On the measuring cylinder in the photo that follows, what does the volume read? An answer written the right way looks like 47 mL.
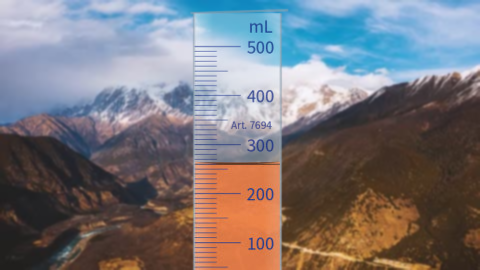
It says 260 mL
